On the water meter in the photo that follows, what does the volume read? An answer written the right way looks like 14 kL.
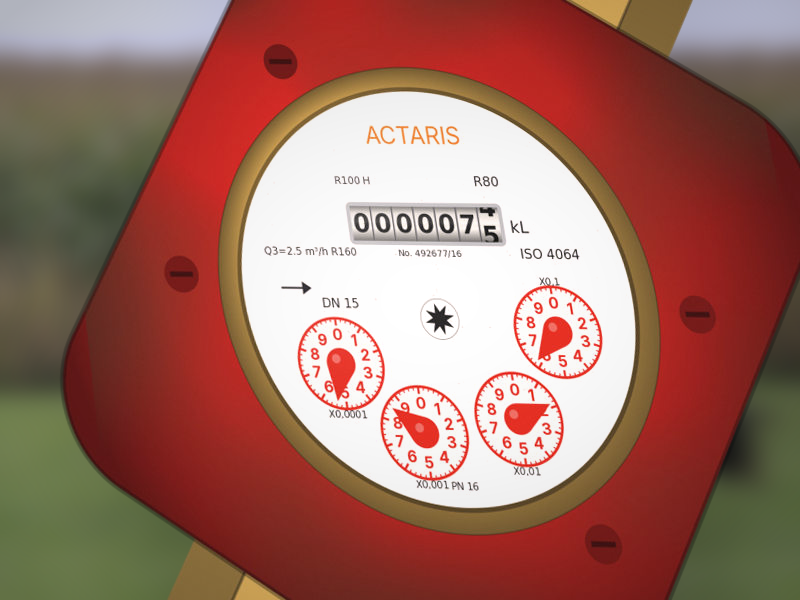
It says 74.6185 kL
